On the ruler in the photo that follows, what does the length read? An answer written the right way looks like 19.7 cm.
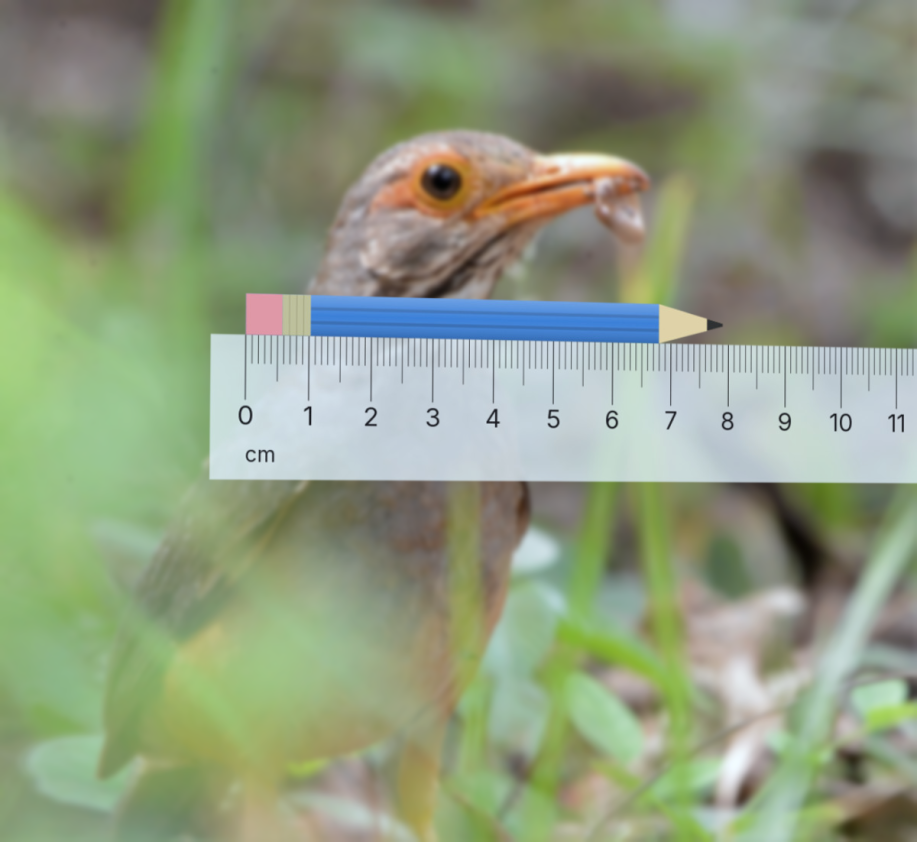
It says 7.9 cm
